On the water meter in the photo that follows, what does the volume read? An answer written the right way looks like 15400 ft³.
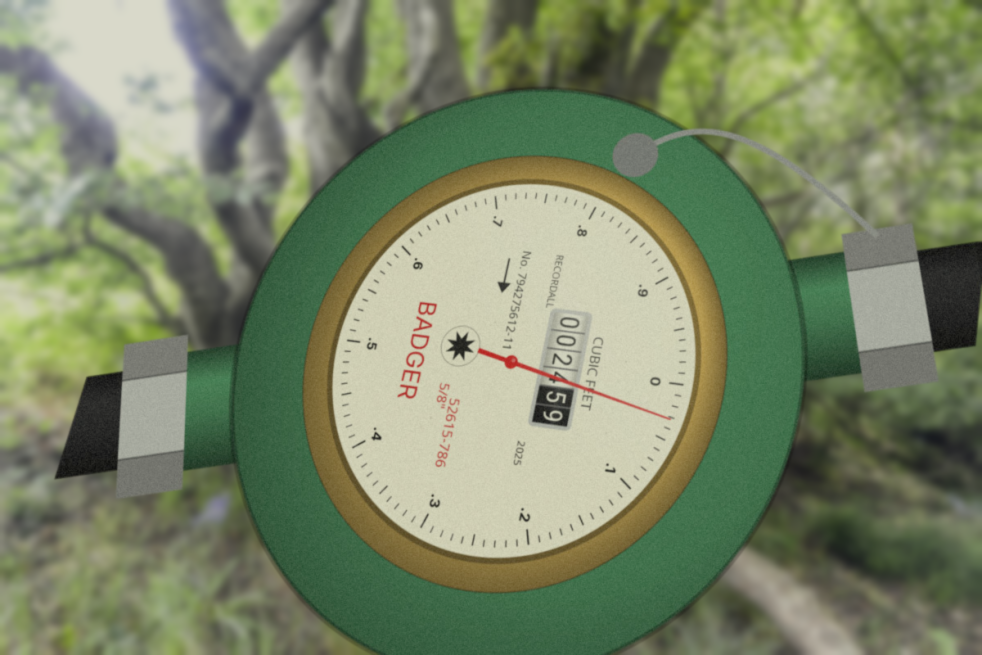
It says 2459.03 ft³
